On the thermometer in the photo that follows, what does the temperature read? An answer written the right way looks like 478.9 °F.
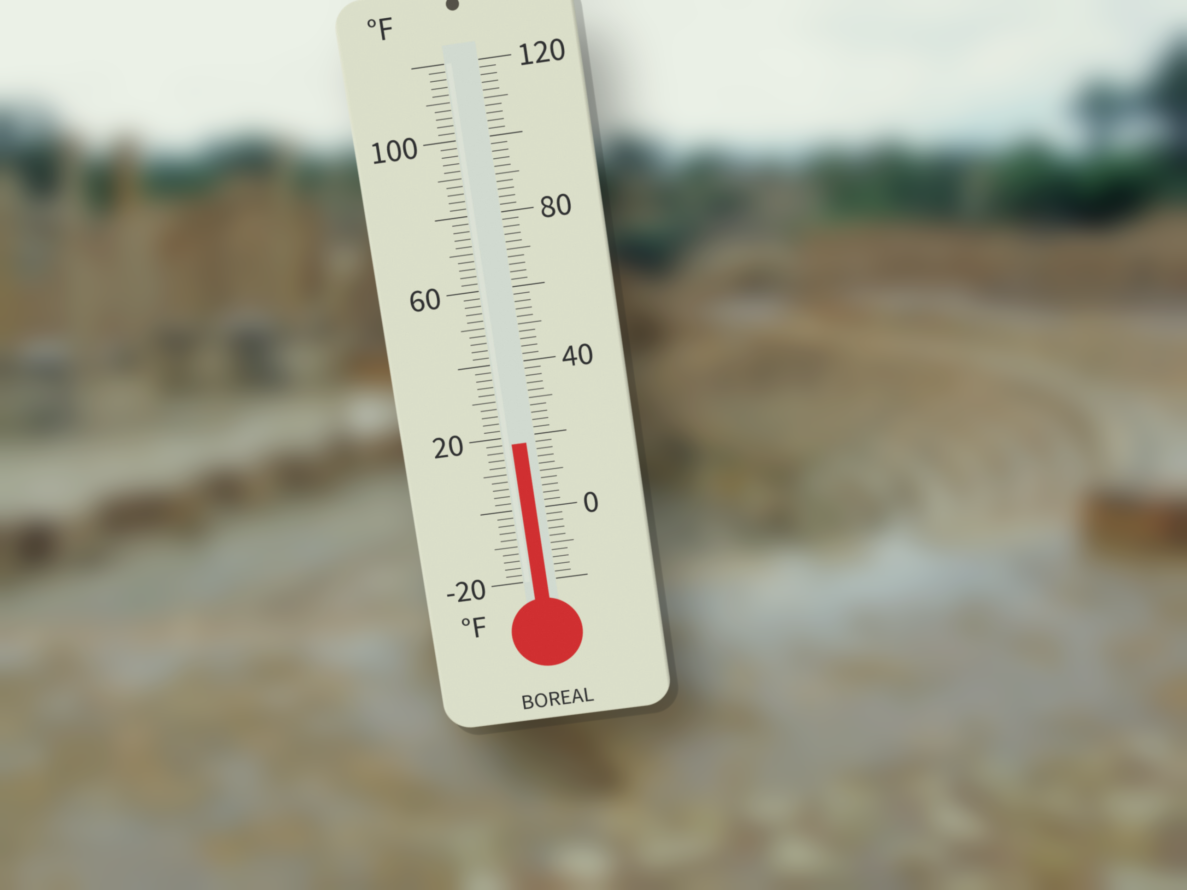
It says 18 °F
